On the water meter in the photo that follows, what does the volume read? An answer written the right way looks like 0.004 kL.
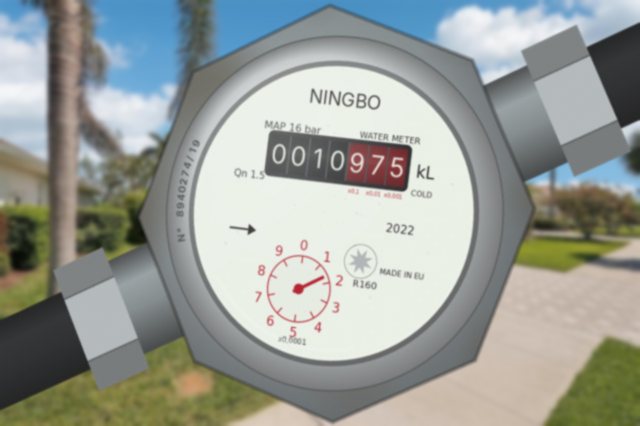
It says 10.9751 kL
